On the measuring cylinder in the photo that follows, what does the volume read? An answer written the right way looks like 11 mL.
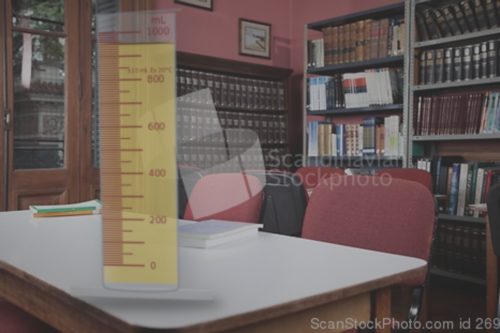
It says 950 mL
